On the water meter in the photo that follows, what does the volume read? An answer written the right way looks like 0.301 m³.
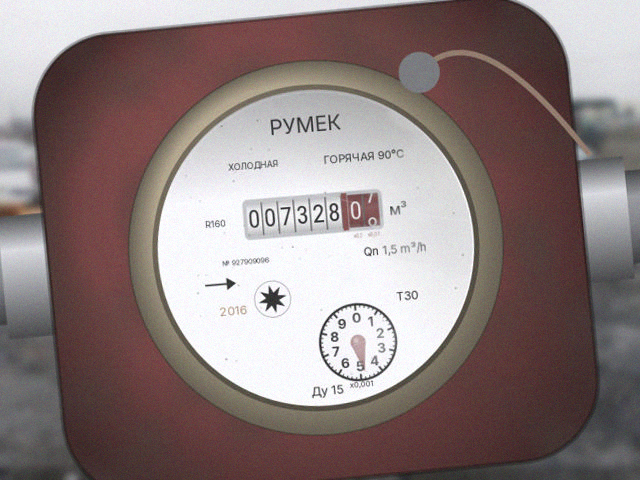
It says 7328.074 m³
